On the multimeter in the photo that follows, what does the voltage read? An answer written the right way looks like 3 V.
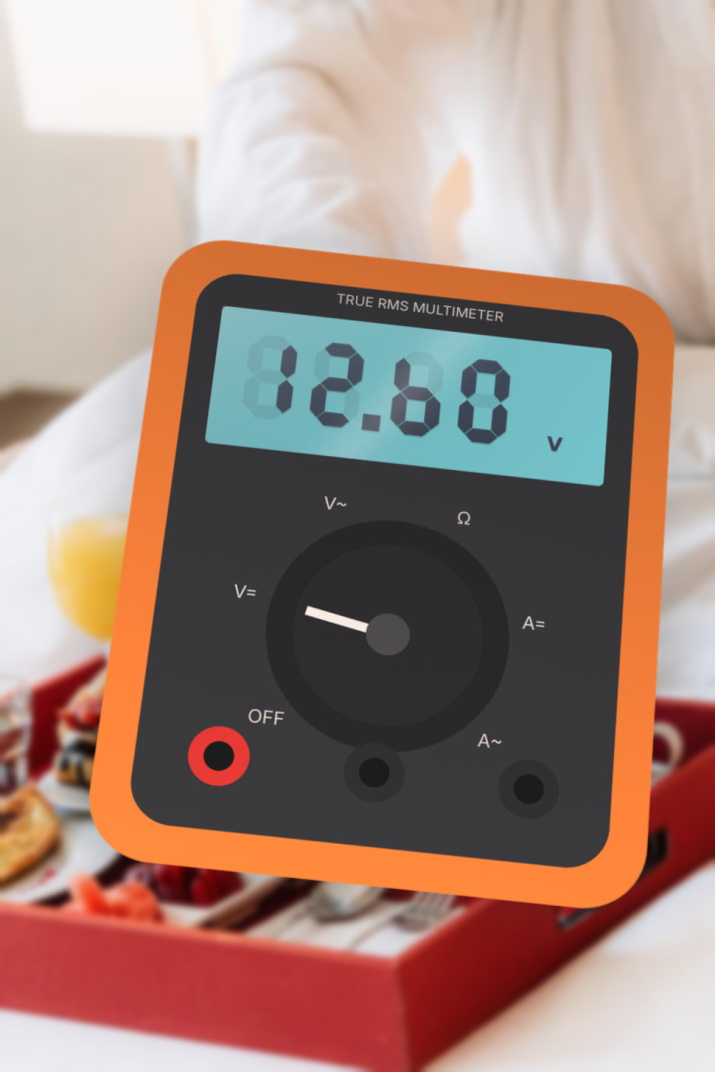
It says 12.60 V
